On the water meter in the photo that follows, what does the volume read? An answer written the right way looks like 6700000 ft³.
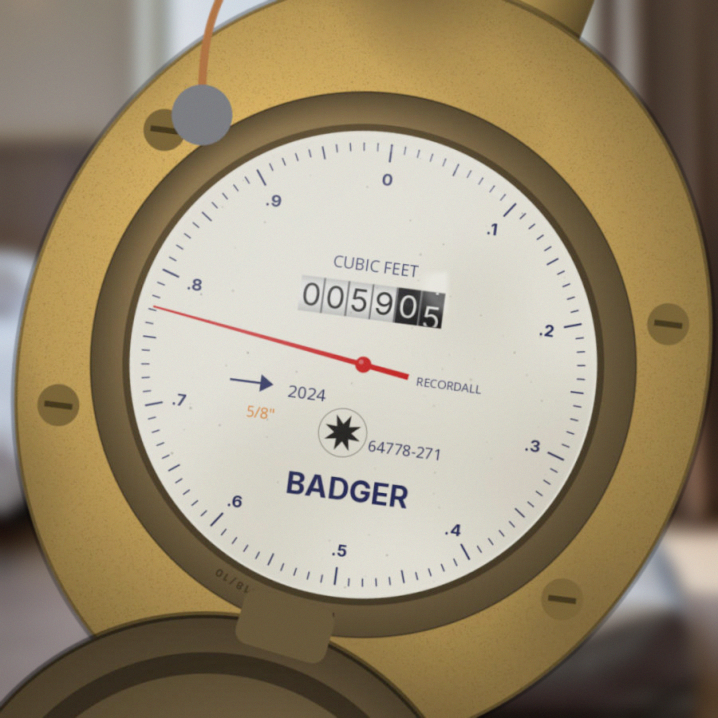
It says 5904.77 ft³
